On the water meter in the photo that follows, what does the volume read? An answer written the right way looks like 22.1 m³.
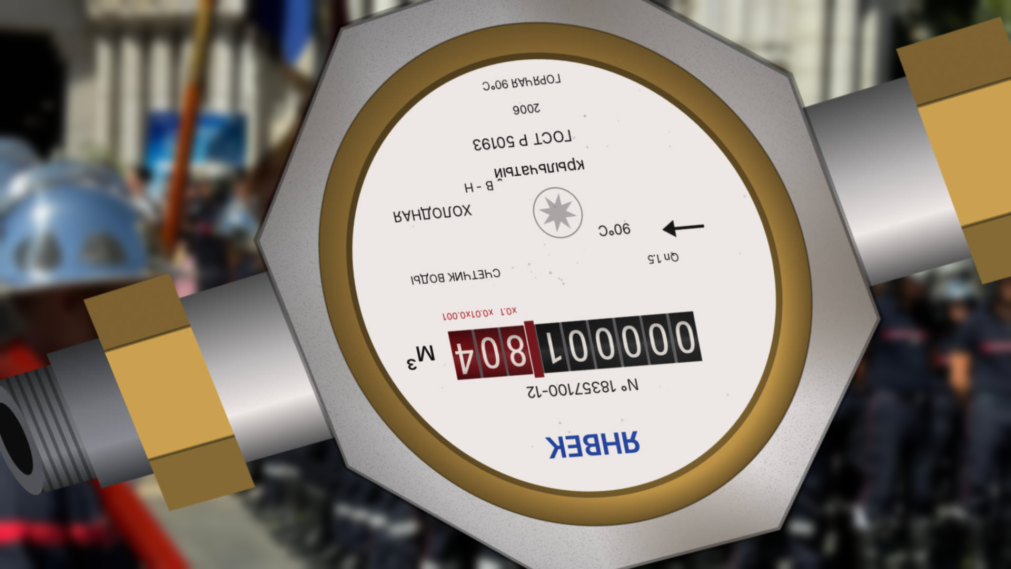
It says 1.804 m³
